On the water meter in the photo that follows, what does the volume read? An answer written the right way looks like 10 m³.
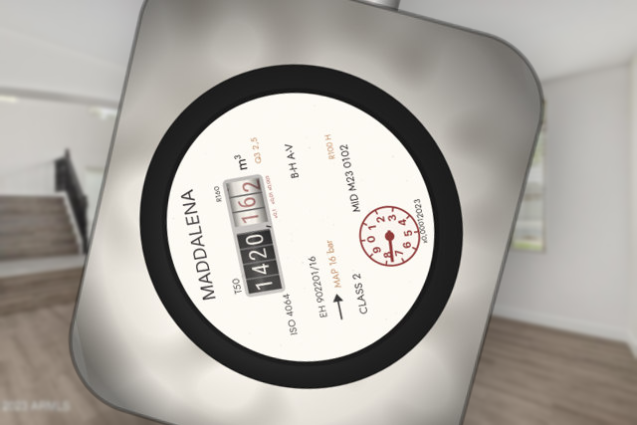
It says 1420.1617 m³
